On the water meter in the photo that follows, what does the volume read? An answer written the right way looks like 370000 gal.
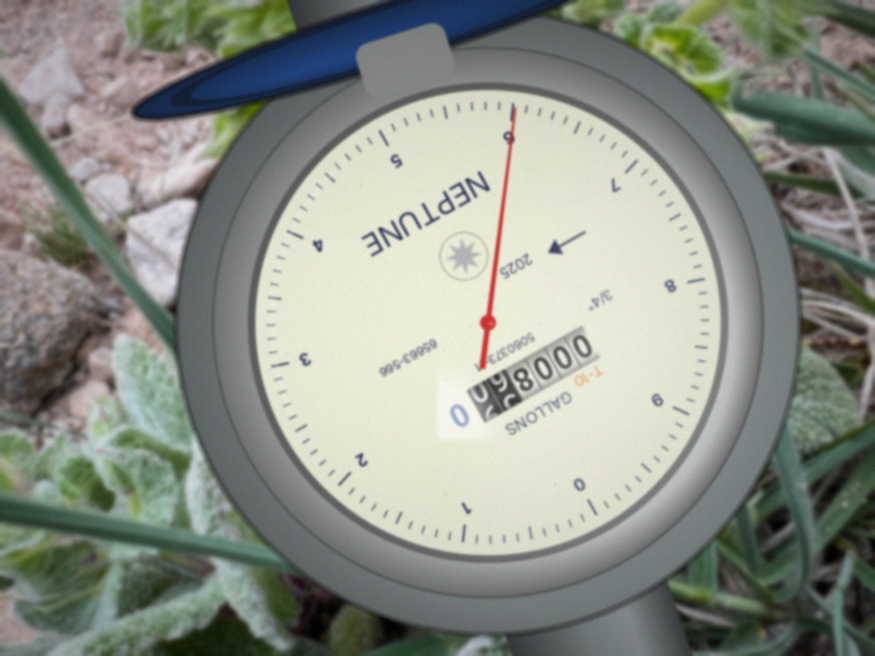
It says 8596.0 gal
